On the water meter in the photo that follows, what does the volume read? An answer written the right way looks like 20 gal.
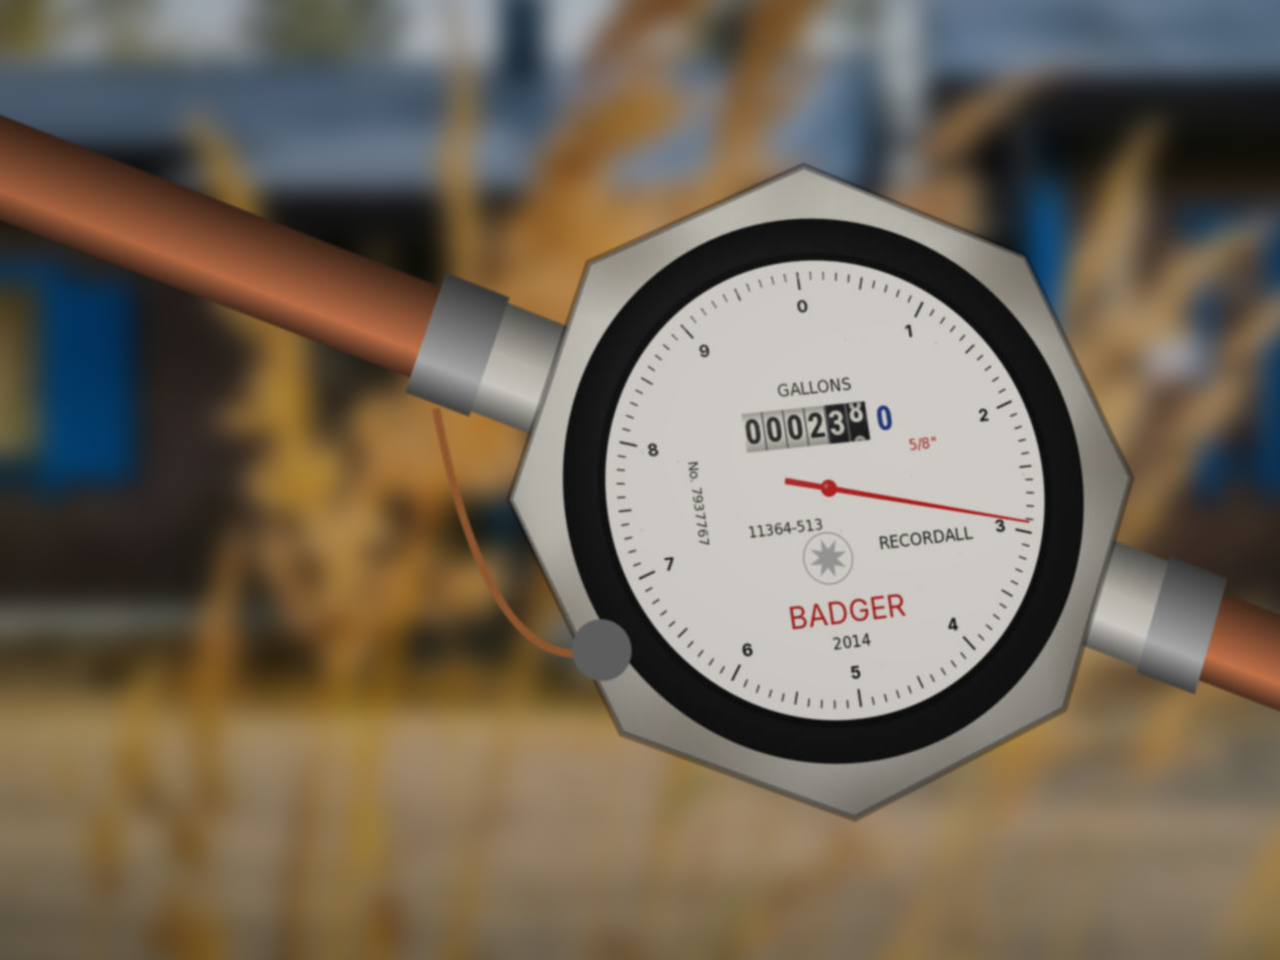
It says 2382.9 gal
